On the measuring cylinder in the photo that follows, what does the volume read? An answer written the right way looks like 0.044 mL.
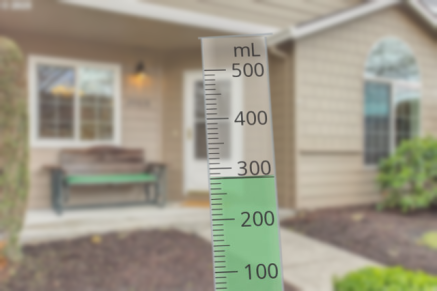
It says 280 mL
